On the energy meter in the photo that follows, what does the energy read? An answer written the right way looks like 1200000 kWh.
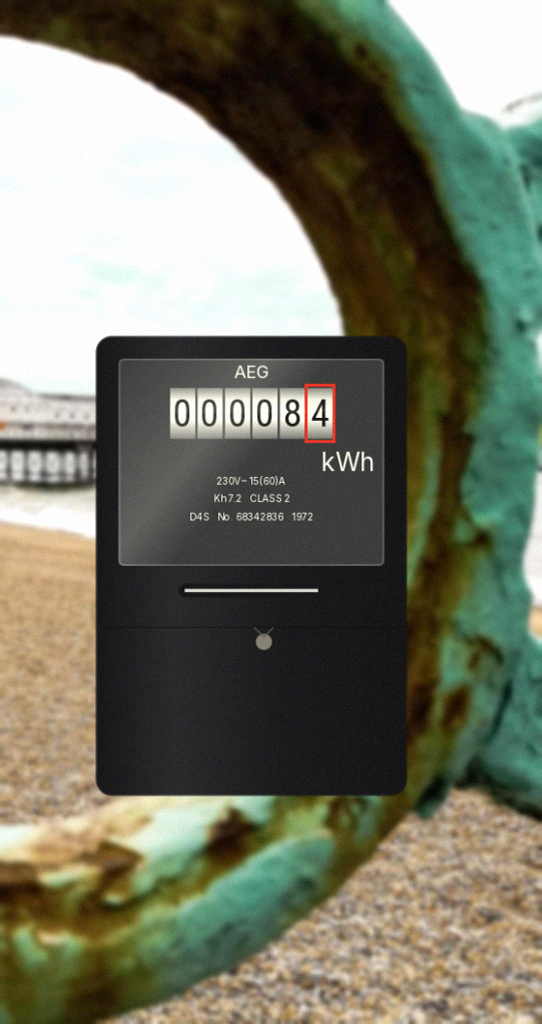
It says 8.4 kWh
